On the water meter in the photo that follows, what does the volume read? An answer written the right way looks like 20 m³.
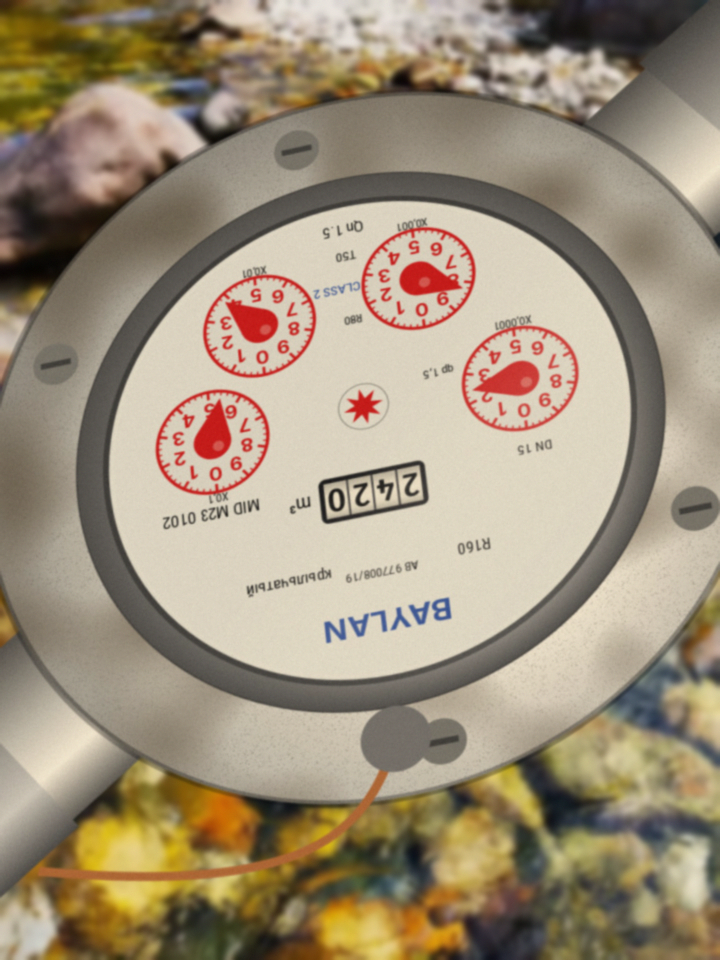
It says 2420.5382 m³
